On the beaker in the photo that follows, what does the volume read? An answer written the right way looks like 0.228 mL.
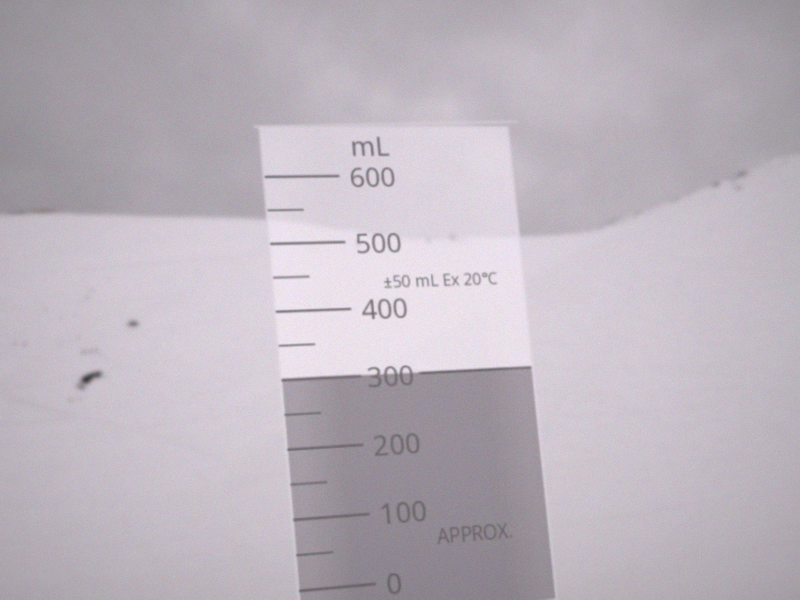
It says 300 mL
